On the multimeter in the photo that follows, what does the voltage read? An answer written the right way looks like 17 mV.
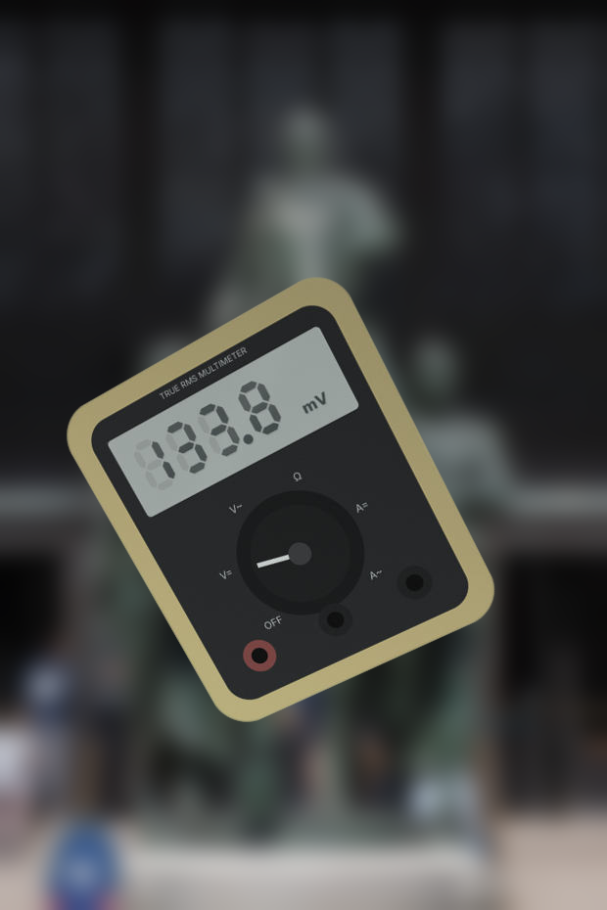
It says 133.8 mV
